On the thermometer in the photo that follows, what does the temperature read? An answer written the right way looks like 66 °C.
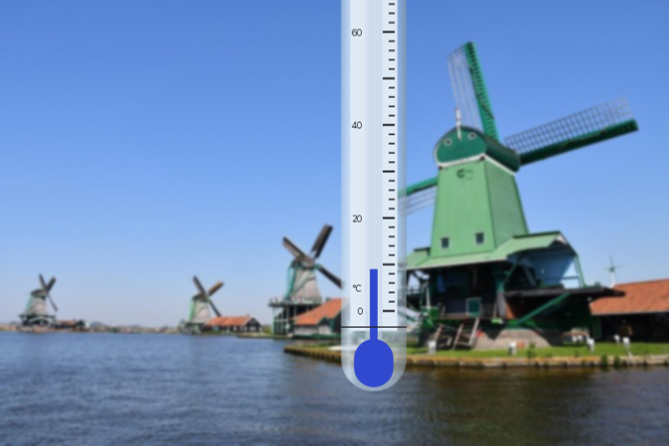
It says 9 °C
